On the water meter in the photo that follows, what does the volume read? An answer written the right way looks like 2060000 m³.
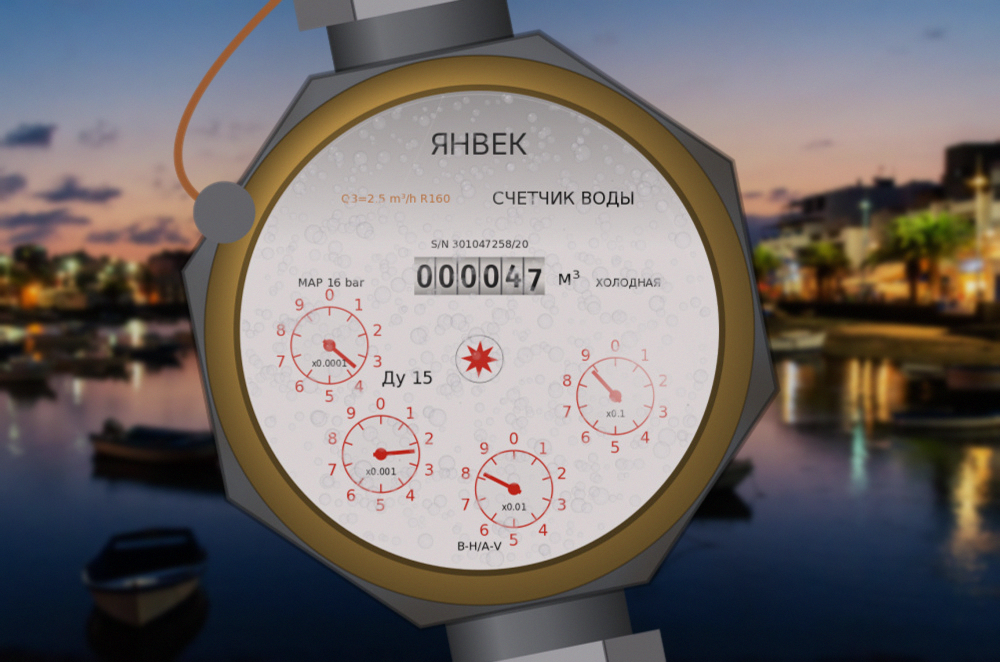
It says 46.8823 m³
